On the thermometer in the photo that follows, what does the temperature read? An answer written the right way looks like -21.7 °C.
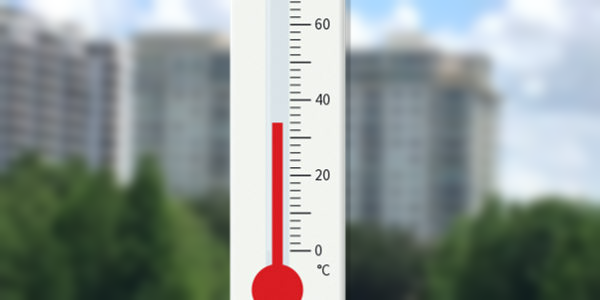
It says 34 °C
